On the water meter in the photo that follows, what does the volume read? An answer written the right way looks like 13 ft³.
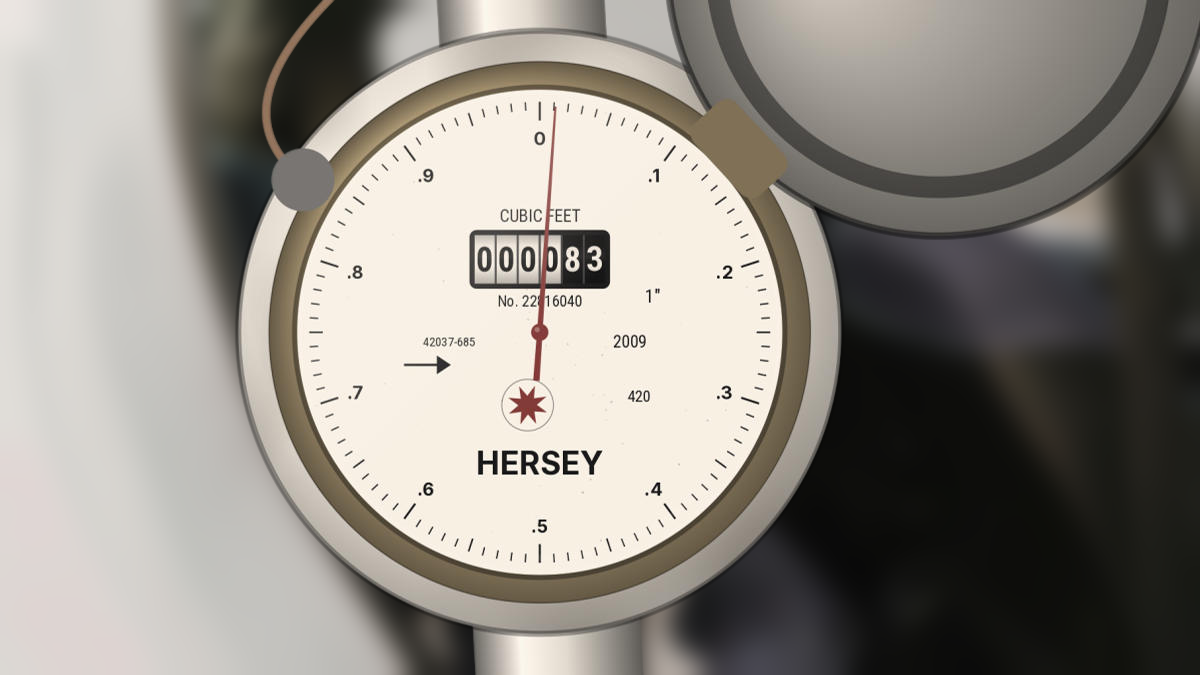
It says 83.01 ft³
